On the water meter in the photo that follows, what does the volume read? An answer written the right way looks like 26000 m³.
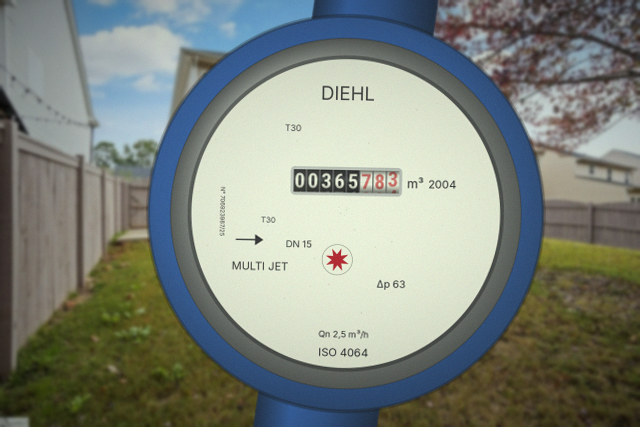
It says 365.783 m³
